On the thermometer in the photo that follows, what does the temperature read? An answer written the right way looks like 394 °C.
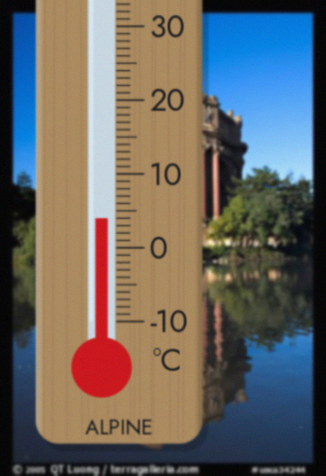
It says 4 °C
